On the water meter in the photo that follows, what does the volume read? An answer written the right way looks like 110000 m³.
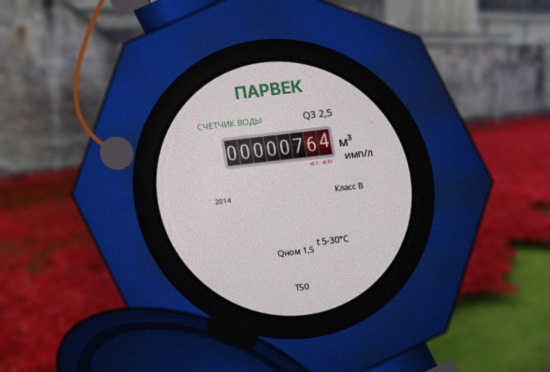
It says 7.64 m³
